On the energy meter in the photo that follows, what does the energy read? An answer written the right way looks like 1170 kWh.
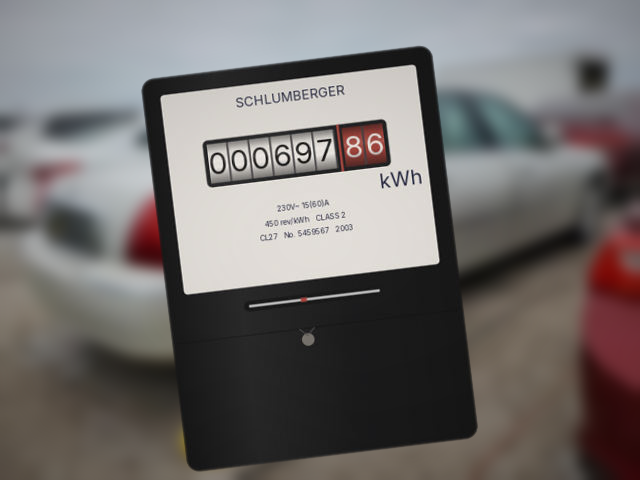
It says 697.86 kWh
